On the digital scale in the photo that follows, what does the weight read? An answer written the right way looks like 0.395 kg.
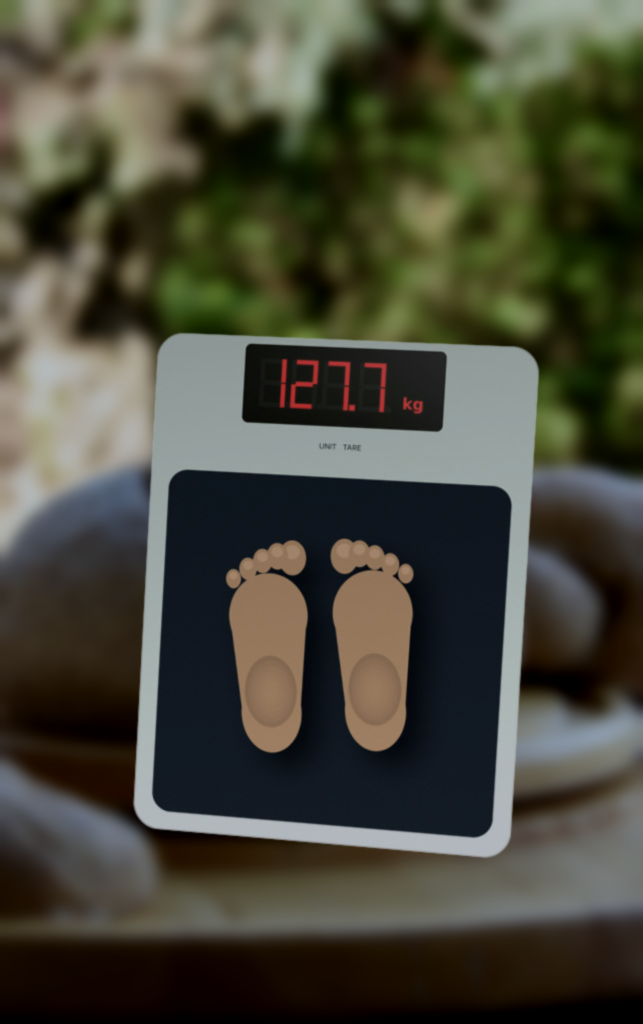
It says 127.7 kg
